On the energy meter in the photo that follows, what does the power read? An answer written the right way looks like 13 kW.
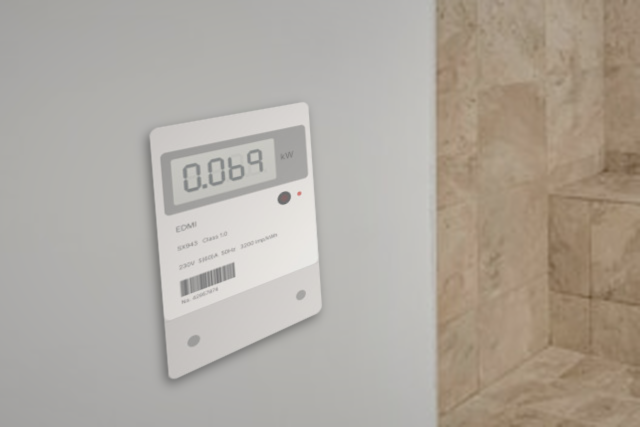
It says 0.069 kW
